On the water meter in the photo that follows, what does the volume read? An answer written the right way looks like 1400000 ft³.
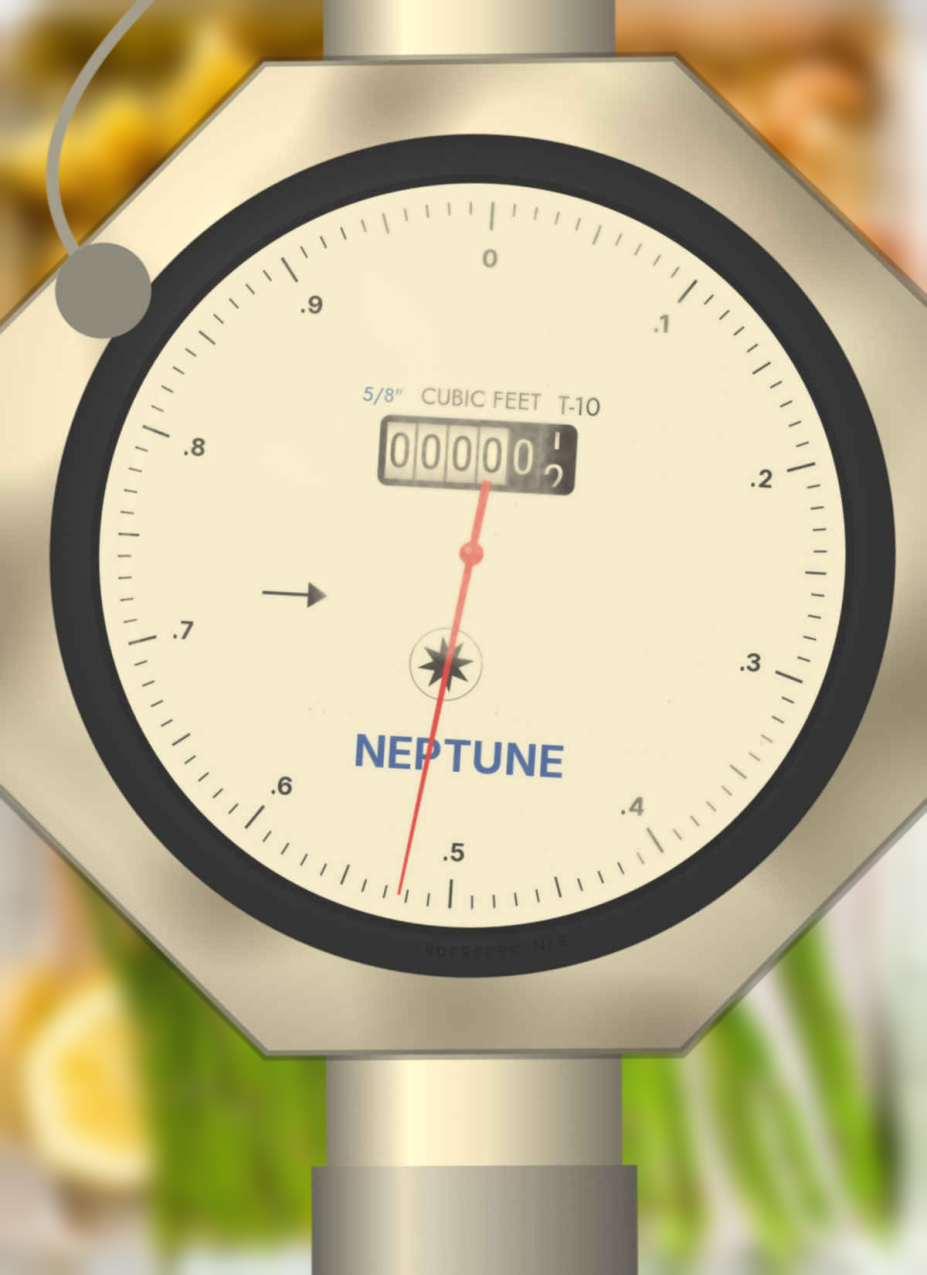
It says 1.52 ft³
